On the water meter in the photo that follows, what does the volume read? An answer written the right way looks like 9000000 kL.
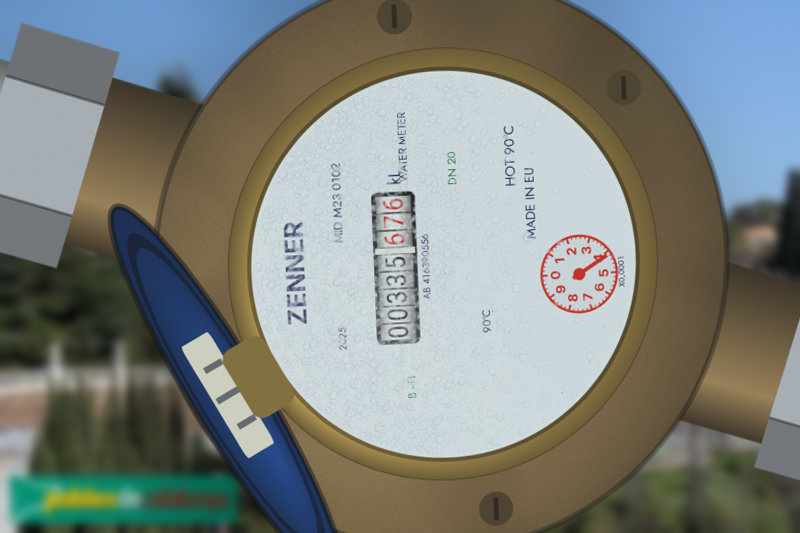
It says 335.6764 kL
